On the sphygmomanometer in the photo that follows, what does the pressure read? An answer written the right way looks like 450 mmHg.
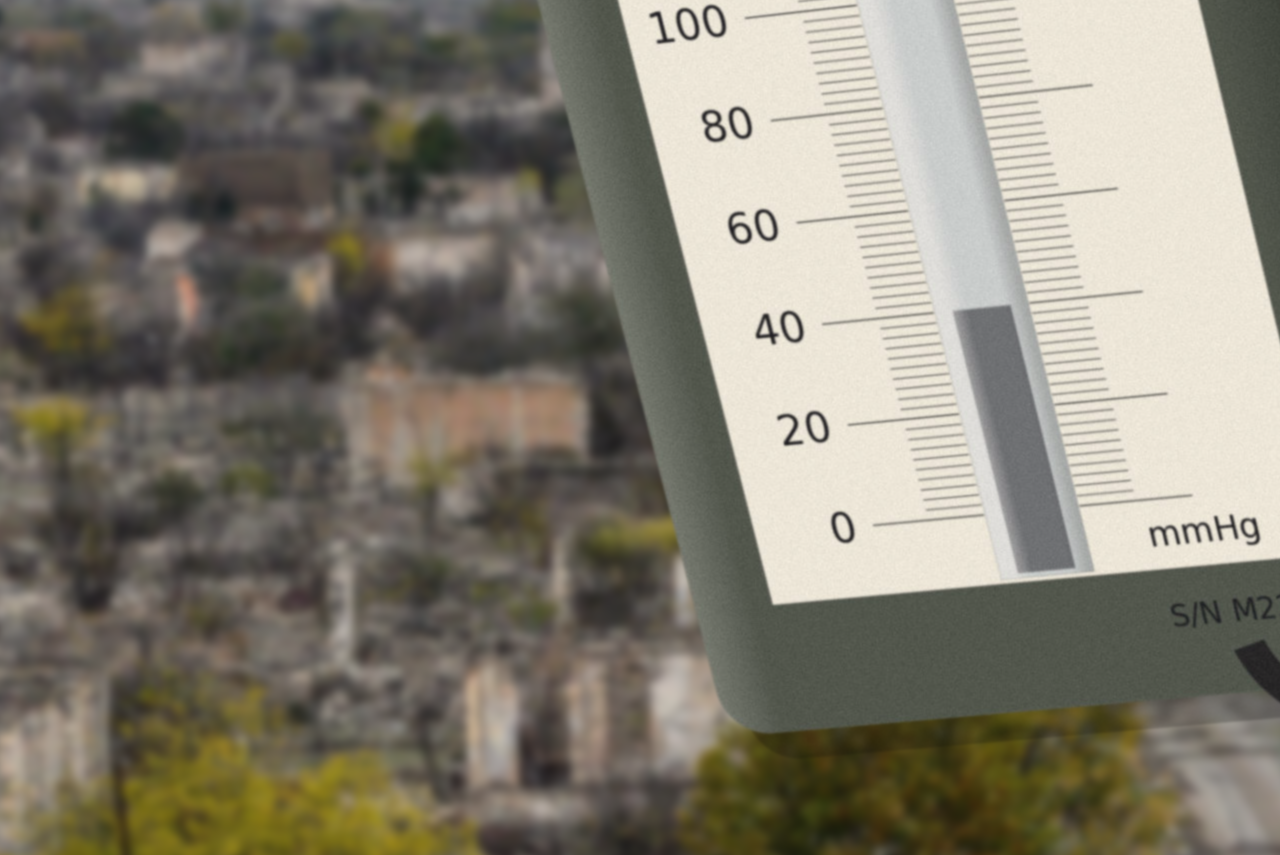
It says 40 mmHg
